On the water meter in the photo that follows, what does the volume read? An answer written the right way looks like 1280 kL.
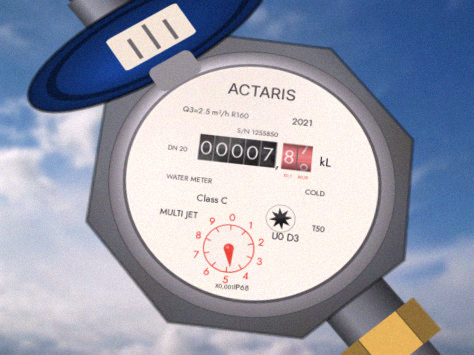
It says 7.874 kL
